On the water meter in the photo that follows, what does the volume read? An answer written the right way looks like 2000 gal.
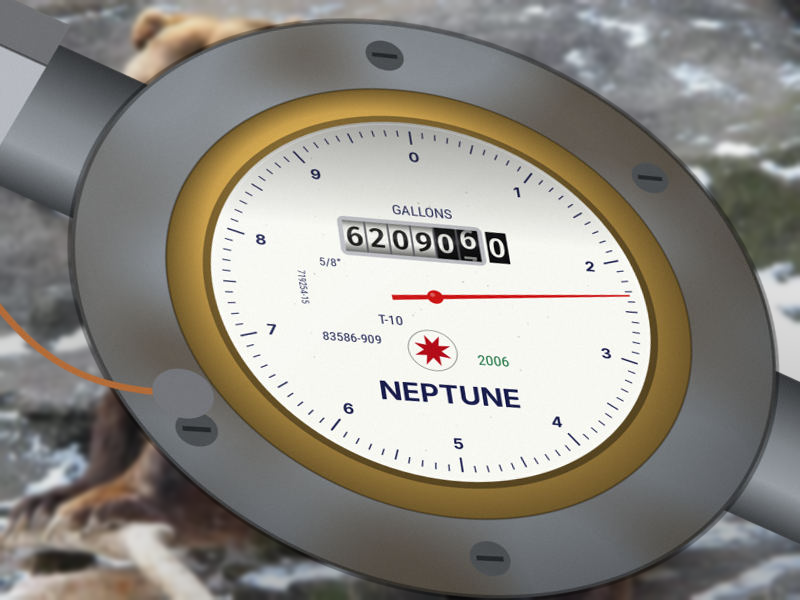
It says 6209062.3 gal
